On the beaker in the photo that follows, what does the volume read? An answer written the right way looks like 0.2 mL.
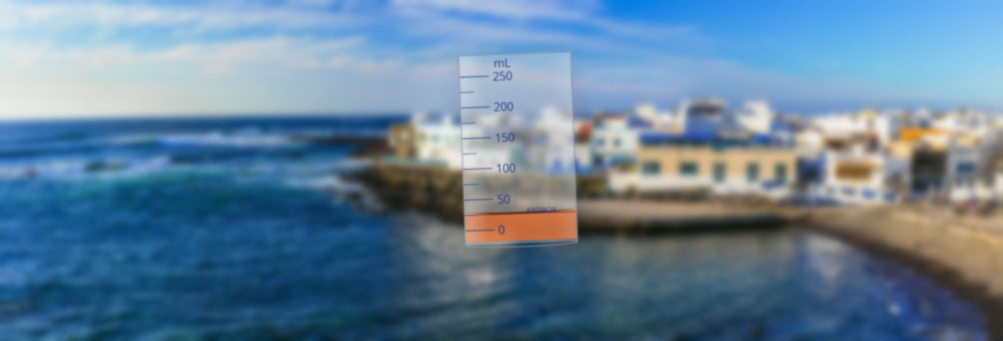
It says 25 mL
